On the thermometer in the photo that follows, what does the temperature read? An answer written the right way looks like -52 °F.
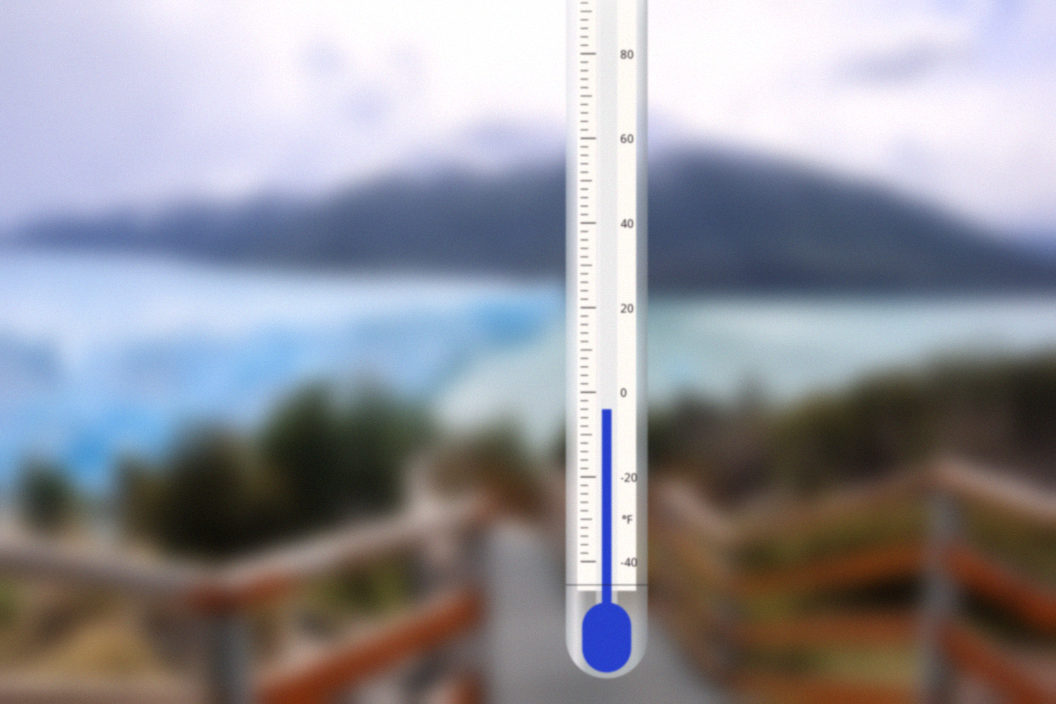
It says -4 °F
